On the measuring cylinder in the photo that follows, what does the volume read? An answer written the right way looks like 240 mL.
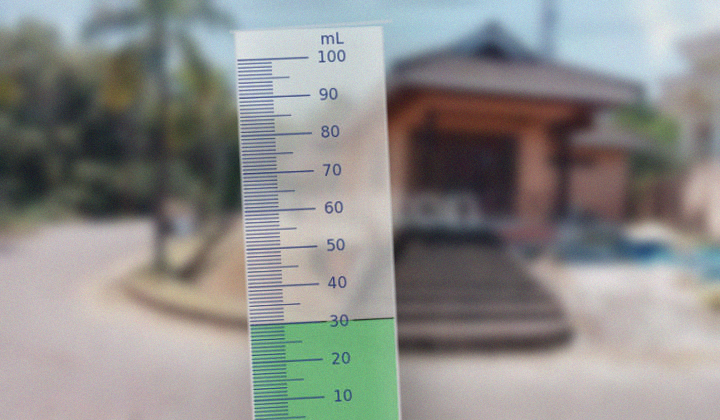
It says 30 mL
